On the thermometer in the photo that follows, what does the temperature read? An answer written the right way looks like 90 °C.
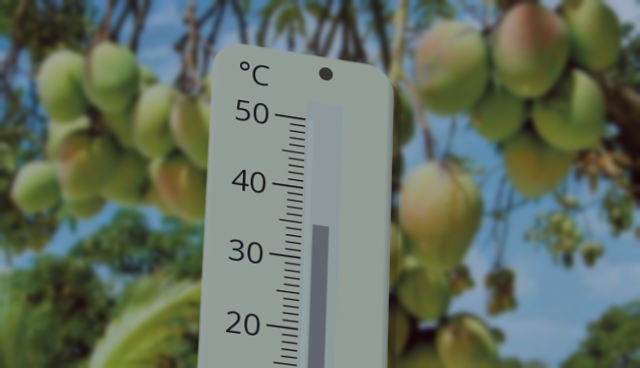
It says 35 °C
